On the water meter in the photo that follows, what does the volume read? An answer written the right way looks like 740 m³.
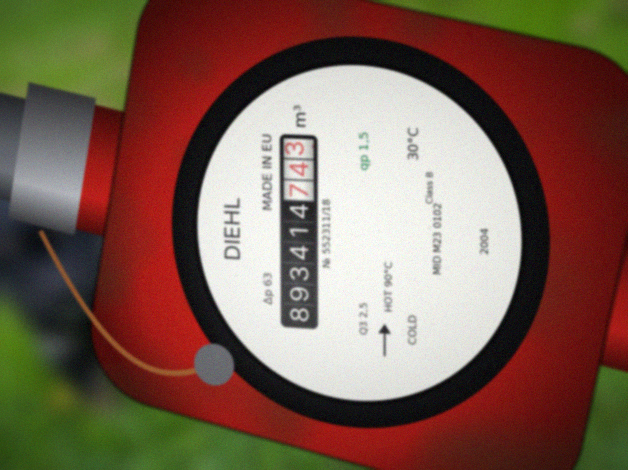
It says 893414.743 m³
